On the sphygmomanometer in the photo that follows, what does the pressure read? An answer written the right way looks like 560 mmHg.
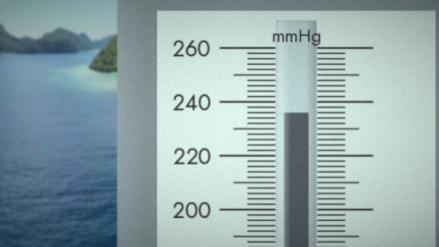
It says 236 mmHg
